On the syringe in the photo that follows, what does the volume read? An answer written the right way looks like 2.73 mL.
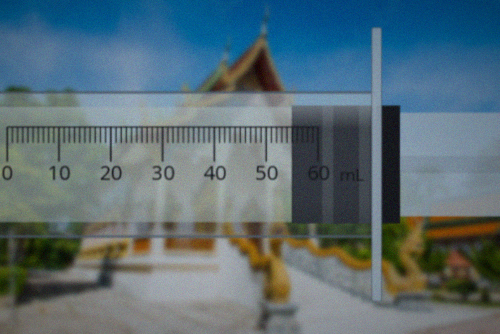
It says 55 mL
